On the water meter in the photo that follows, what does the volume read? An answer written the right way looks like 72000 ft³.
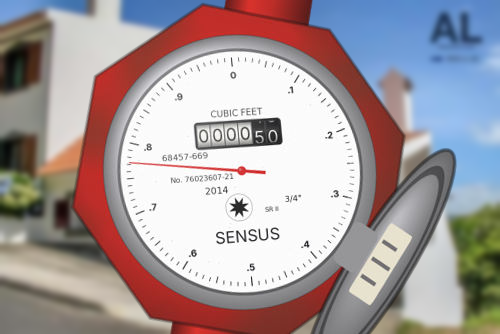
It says 49.77 ft³
